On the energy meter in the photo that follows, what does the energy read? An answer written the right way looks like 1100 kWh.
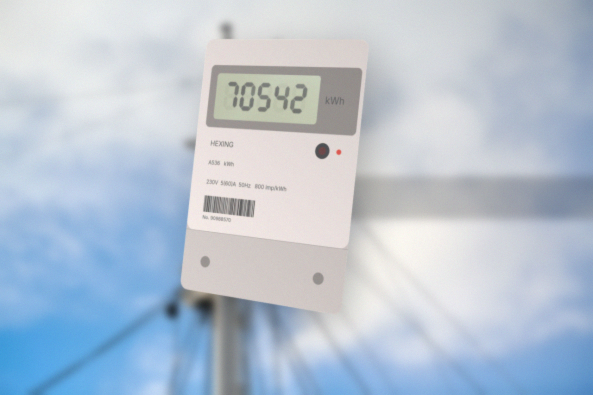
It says 70542 kWh
